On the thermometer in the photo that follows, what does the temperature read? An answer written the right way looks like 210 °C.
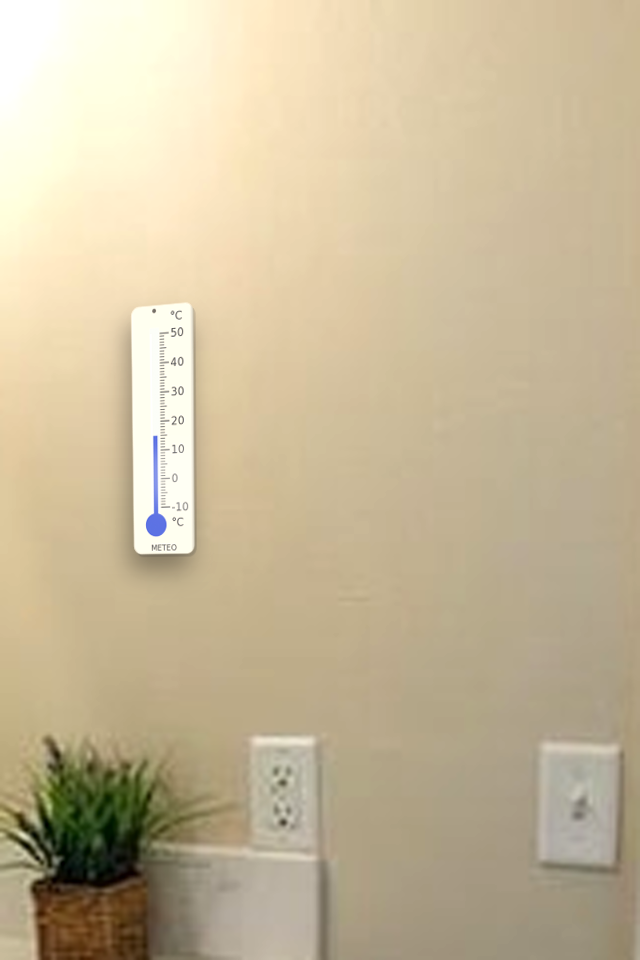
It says 15 °C
